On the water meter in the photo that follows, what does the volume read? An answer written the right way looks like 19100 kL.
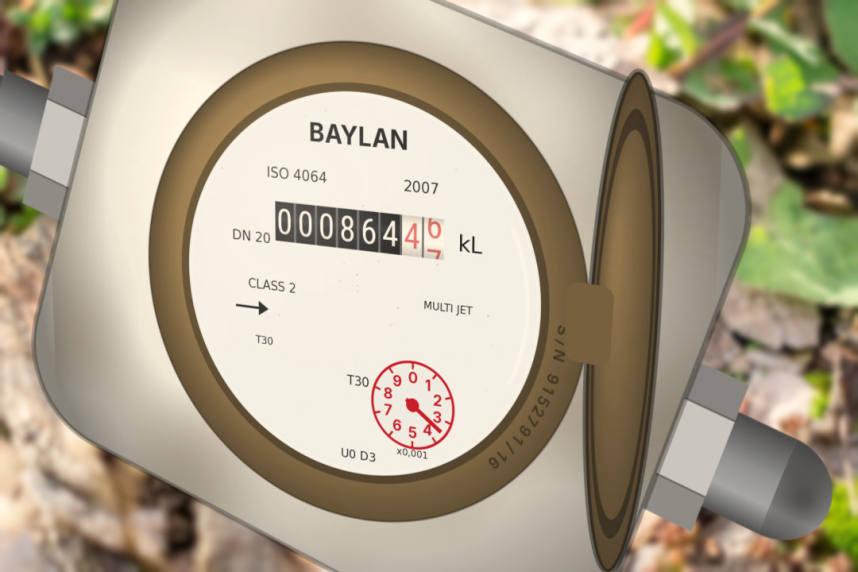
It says 864.463 kL
